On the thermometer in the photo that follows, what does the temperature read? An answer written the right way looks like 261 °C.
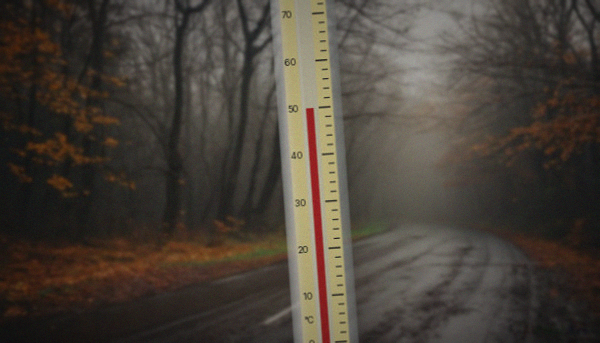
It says 50 °C
